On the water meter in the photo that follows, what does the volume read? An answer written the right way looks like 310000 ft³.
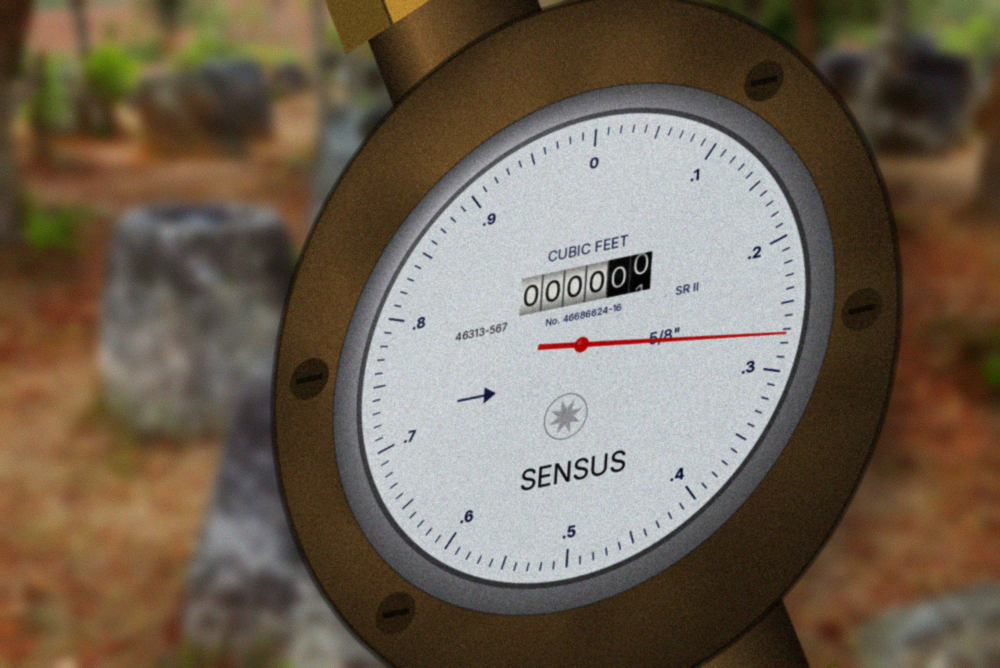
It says 0.27 ft³
